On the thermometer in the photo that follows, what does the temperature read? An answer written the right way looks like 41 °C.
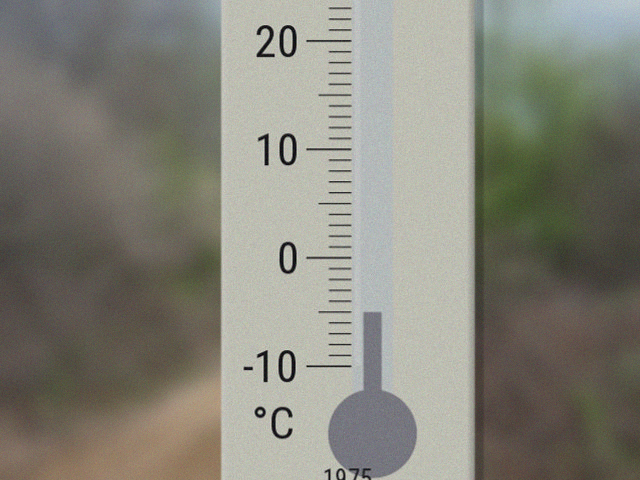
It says -5 °C
